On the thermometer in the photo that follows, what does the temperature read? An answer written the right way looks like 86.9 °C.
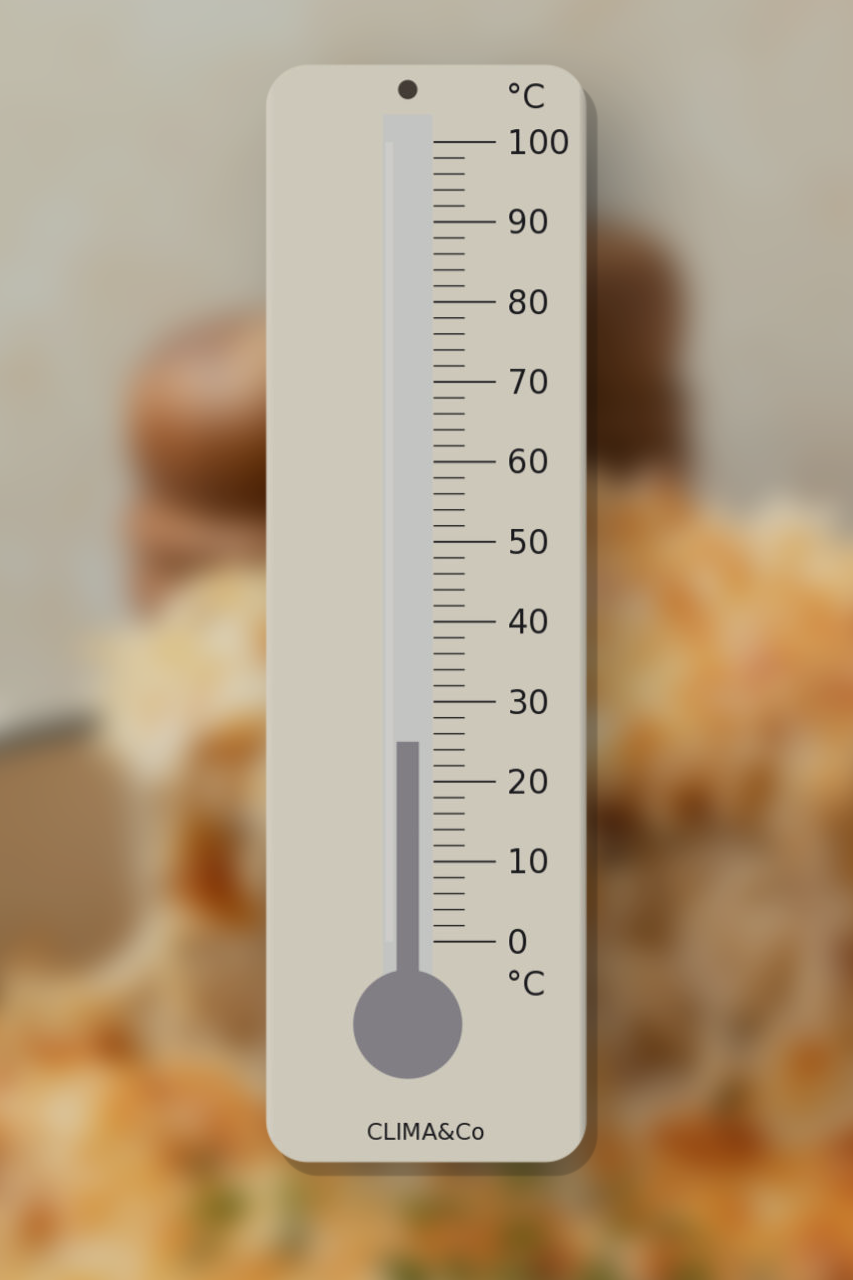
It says 25 °C
